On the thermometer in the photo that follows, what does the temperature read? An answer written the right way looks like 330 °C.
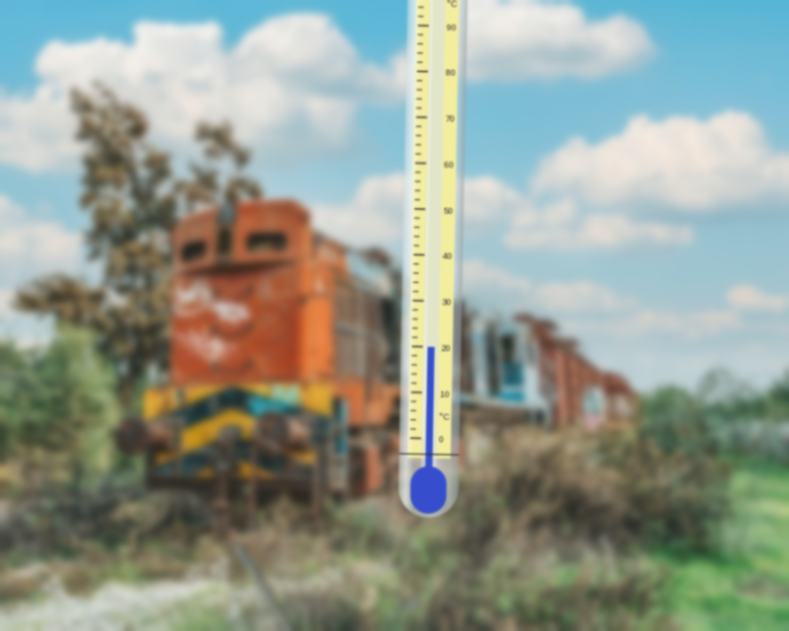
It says 20 °C
